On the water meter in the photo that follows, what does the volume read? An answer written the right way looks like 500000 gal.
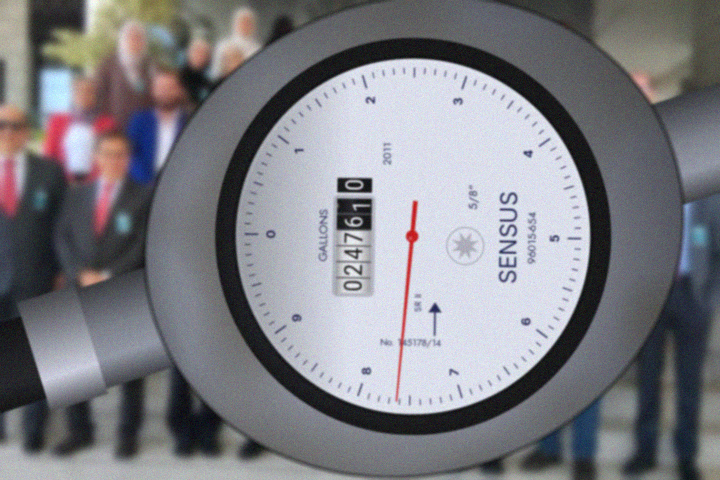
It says 247607.6 gal
